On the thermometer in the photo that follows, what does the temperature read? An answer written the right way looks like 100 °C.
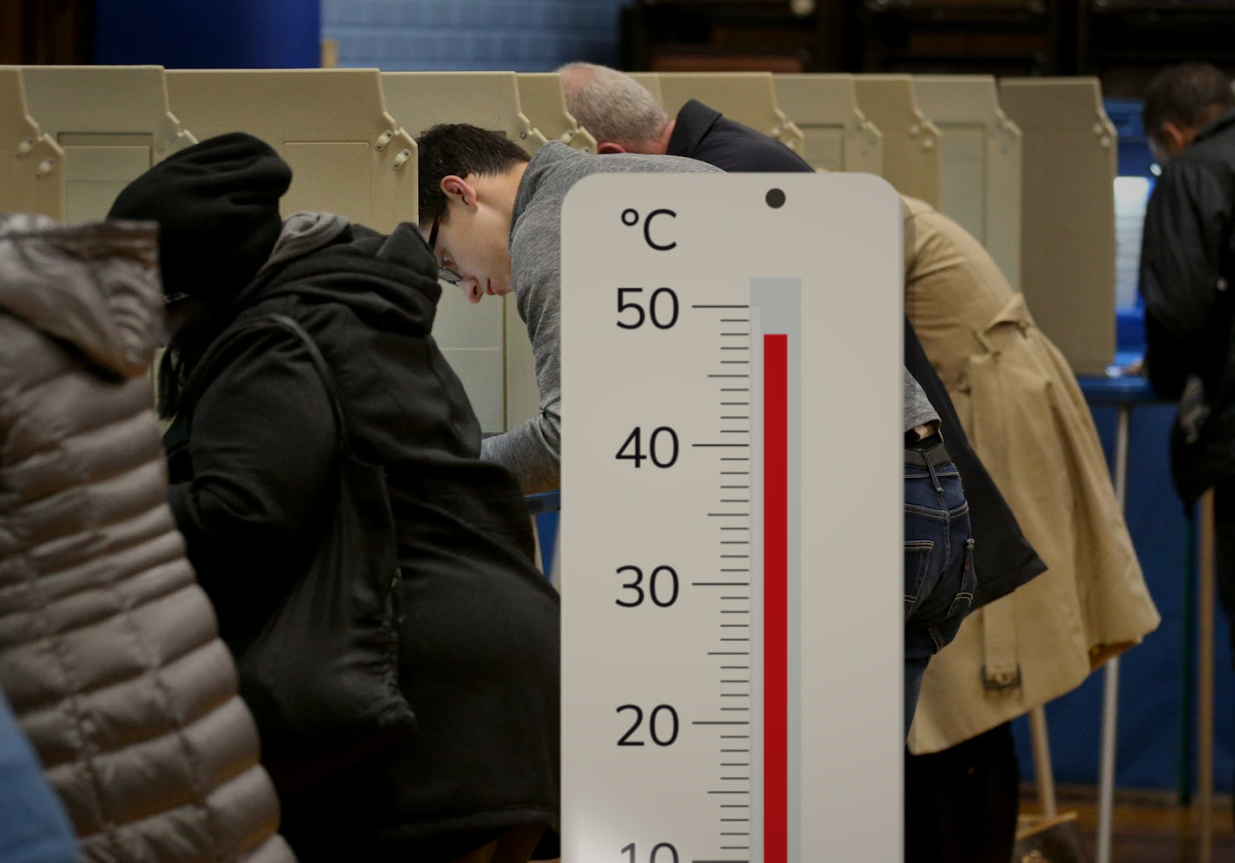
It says 48 °C
